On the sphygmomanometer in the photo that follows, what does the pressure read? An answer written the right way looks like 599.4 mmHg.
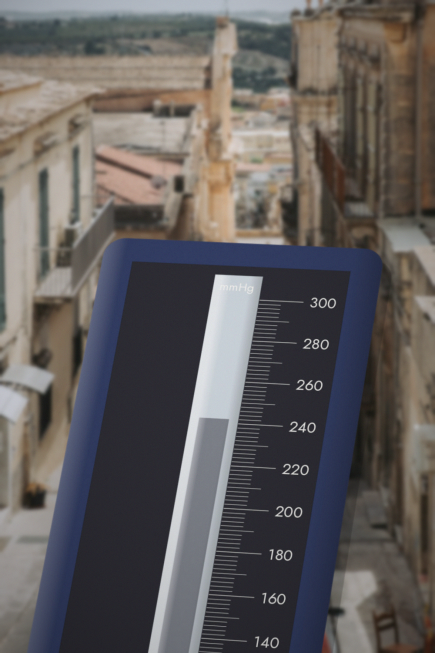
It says 242 mmHg
